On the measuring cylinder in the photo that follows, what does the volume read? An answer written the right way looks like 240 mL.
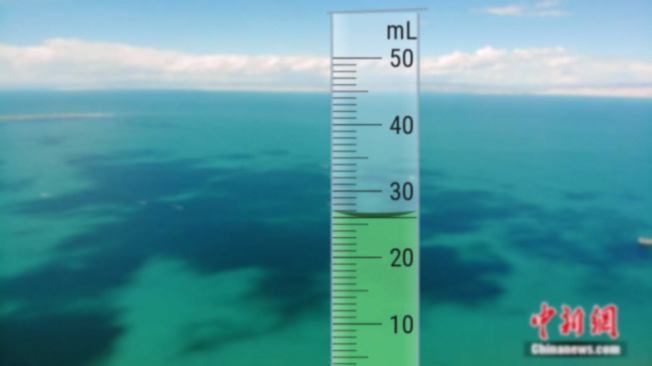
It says 26 mL
